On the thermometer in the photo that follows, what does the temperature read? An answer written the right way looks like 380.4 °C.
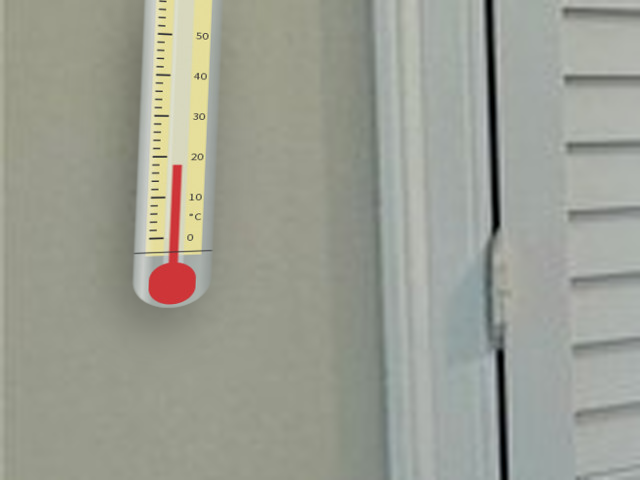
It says 18 °C
